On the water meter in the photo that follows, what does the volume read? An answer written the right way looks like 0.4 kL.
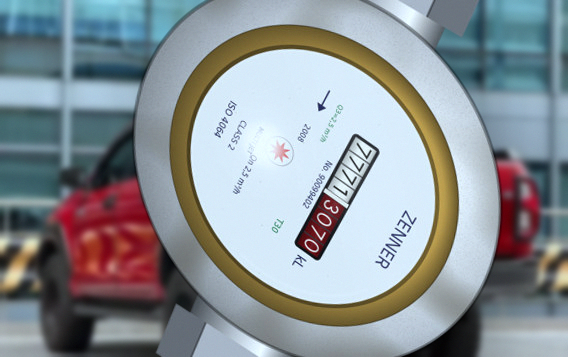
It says 7771.3070 kL
